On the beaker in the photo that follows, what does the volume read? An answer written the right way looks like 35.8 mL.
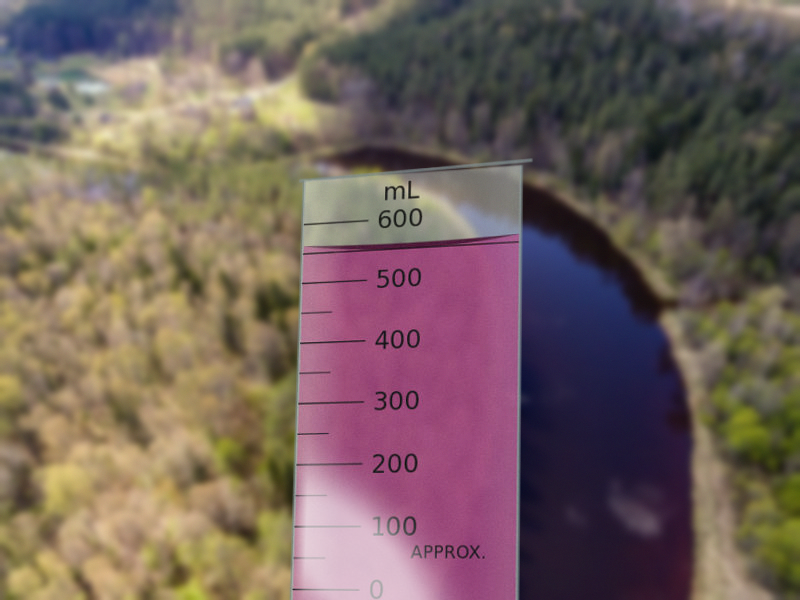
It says 550 mL
